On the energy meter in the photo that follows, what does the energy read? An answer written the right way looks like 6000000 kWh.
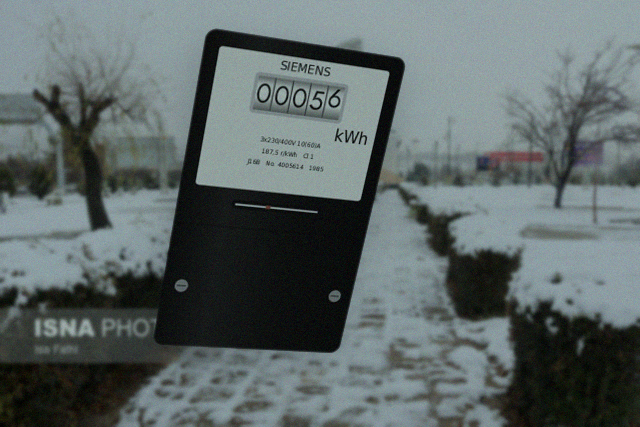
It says 56 kWh
